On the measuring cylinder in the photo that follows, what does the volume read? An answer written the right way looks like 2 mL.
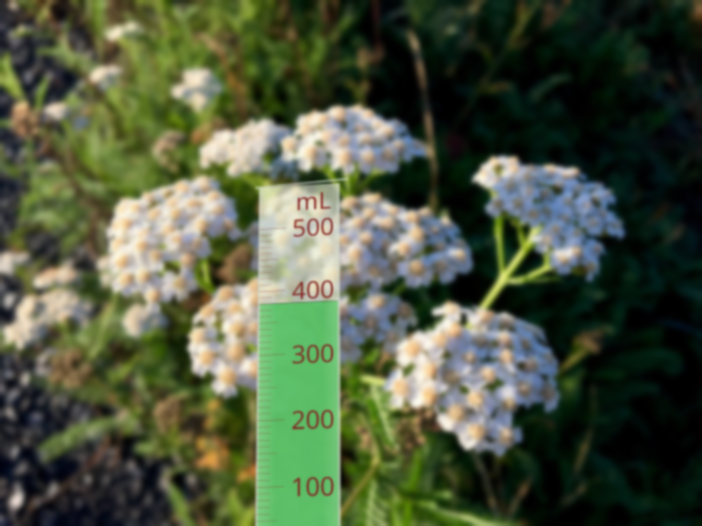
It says 380 mL
